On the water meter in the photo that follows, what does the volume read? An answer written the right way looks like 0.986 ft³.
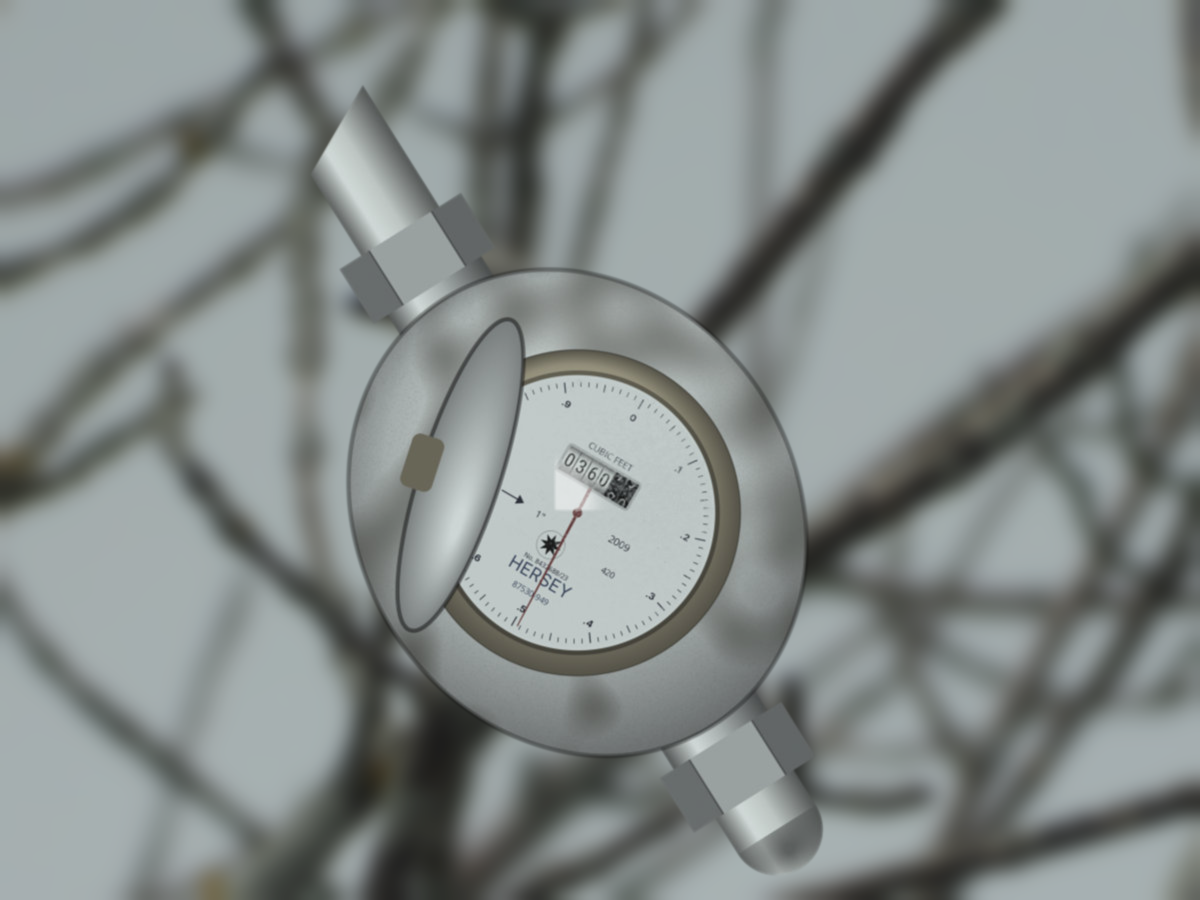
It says 36079.49 ft³
